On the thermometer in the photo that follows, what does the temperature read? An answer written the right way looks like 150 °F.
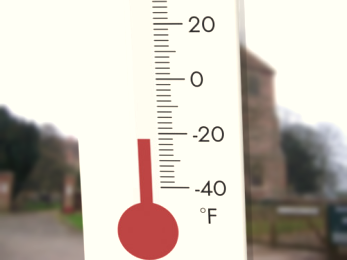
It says -22 °F
